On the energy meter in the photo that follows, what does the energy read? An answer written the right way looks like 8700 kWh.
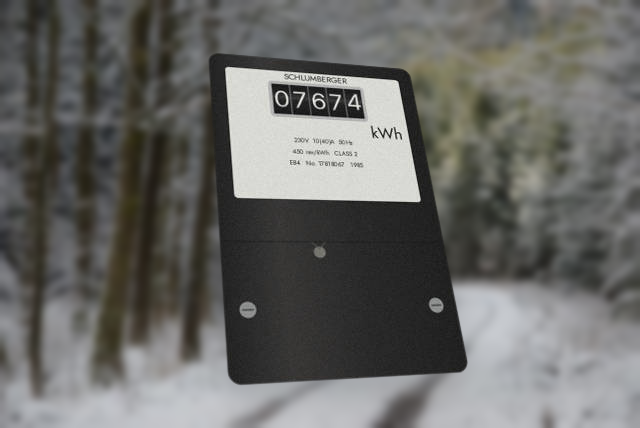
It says 7674 kWh
